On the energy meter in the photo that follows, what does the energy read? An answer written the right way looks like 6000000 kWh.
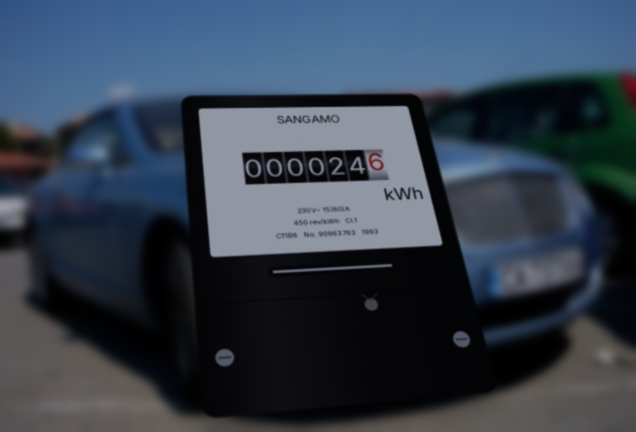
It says 24.6 kWh
